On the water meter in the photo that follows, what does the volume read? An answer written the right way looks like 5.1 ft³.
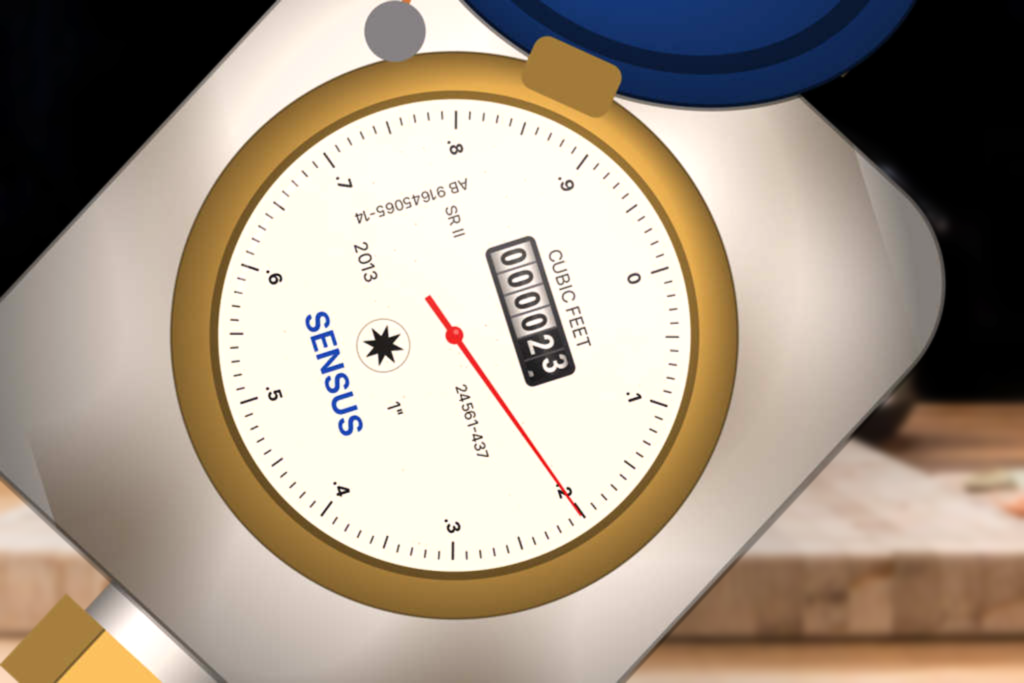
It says 23.20 ft³
